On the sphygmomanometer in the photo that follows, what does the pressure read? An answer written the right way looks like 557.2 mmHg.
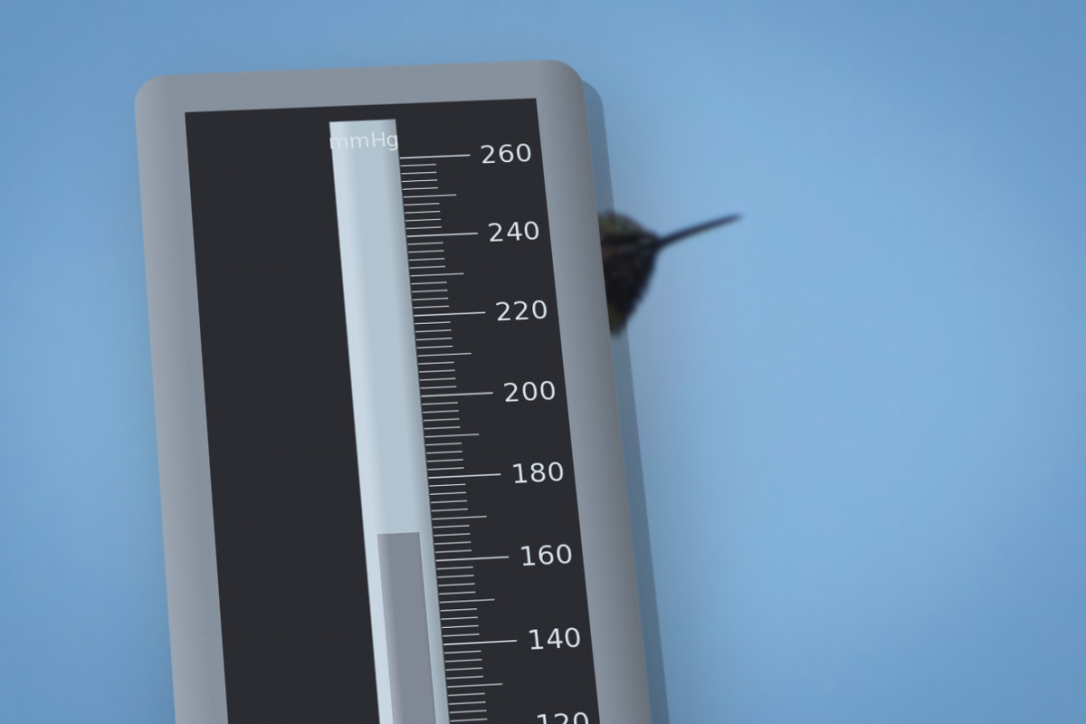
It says 167 mmHg
